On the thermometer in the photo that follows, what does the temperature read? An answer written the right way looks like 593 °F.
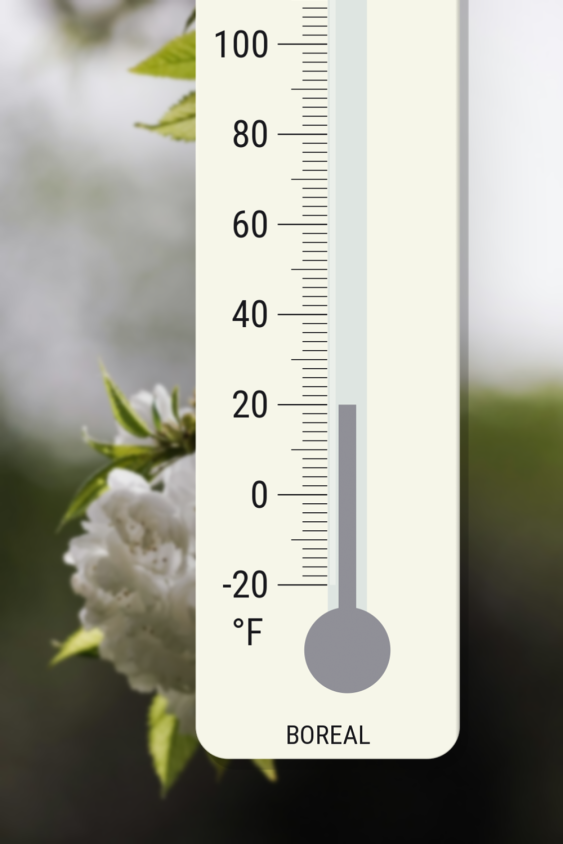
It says 20 °F
